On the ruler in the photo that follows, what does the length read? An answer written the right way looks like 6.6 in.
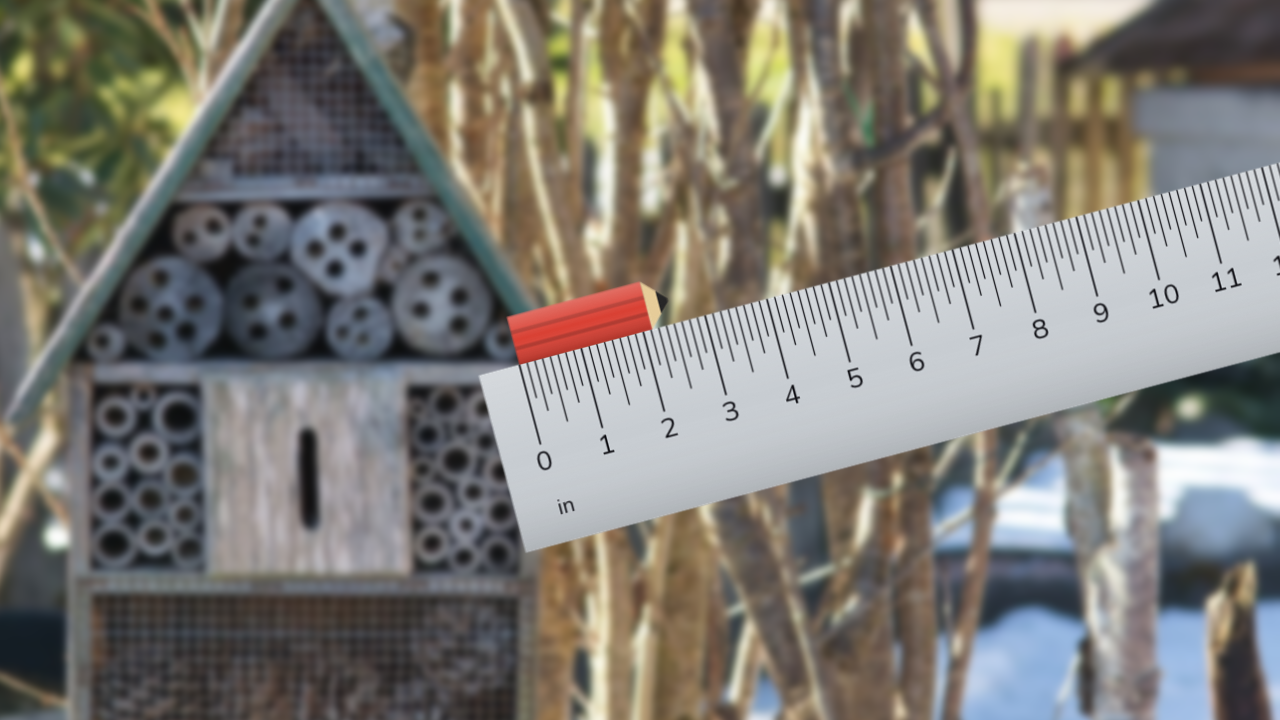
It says 2.5 in
